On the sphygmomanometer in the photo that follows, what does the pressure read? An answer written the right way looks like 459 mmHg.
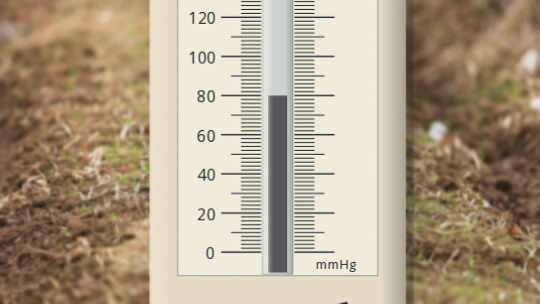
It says 80 mmHg
